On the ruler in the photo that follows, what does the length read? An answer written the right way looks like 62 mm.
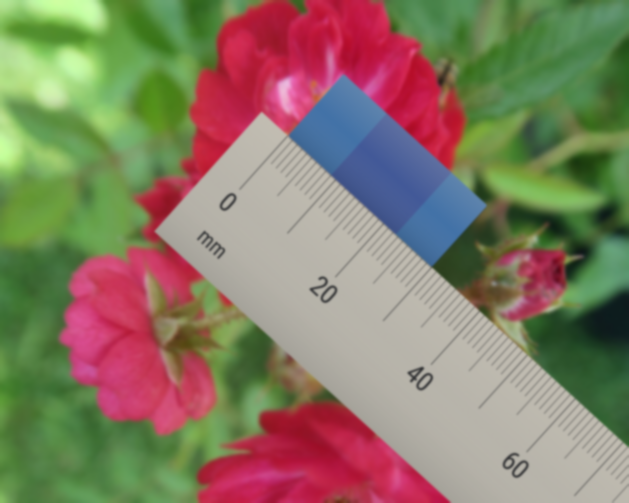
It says 30 mm
